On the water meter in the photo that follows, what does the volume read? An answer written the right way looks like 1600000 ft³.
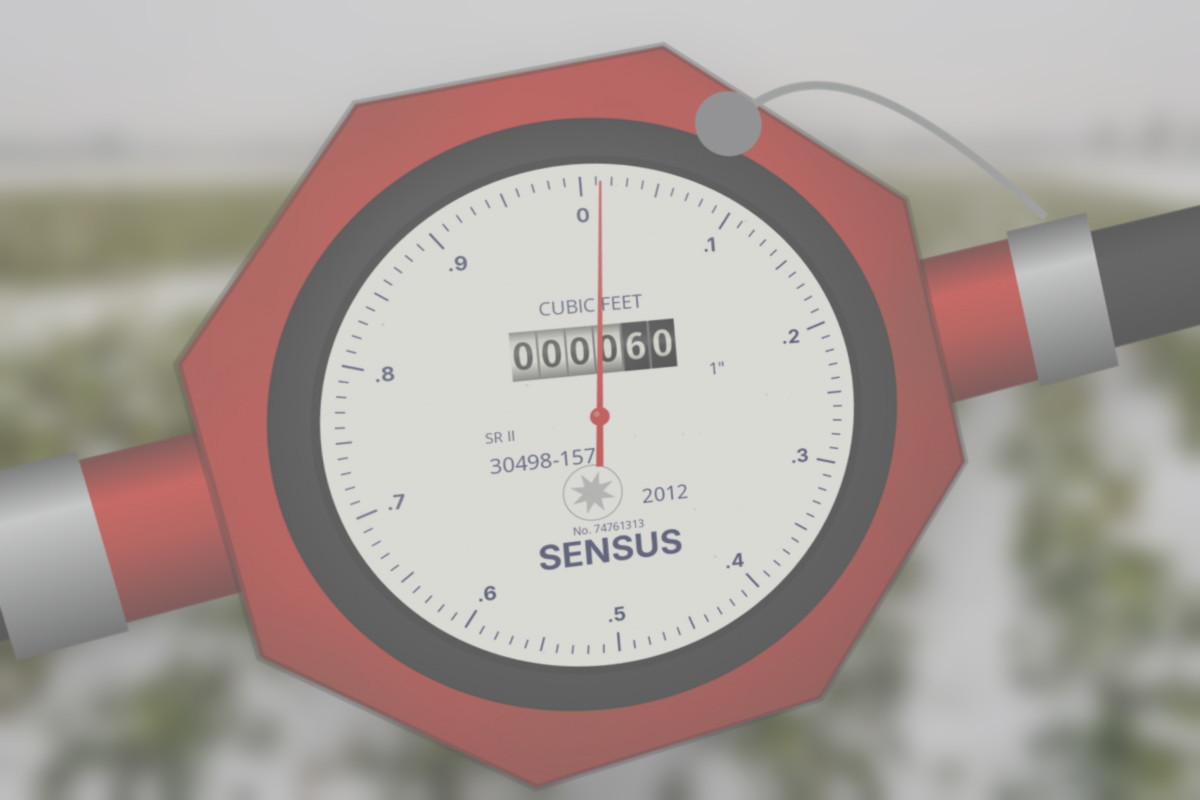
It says 60.01 ft³
